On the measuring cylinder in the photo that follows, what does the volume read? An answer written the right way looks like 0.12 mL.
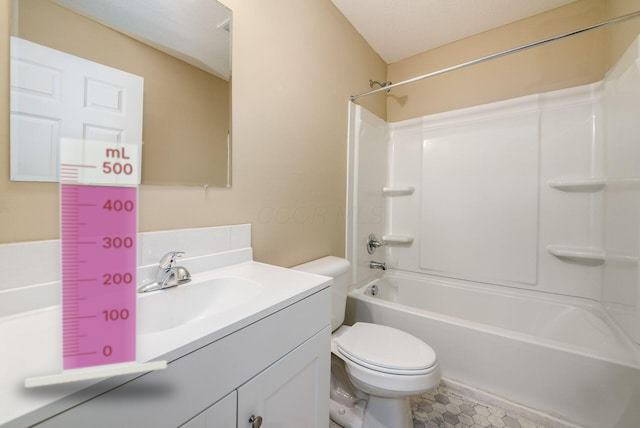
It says 450 mL
